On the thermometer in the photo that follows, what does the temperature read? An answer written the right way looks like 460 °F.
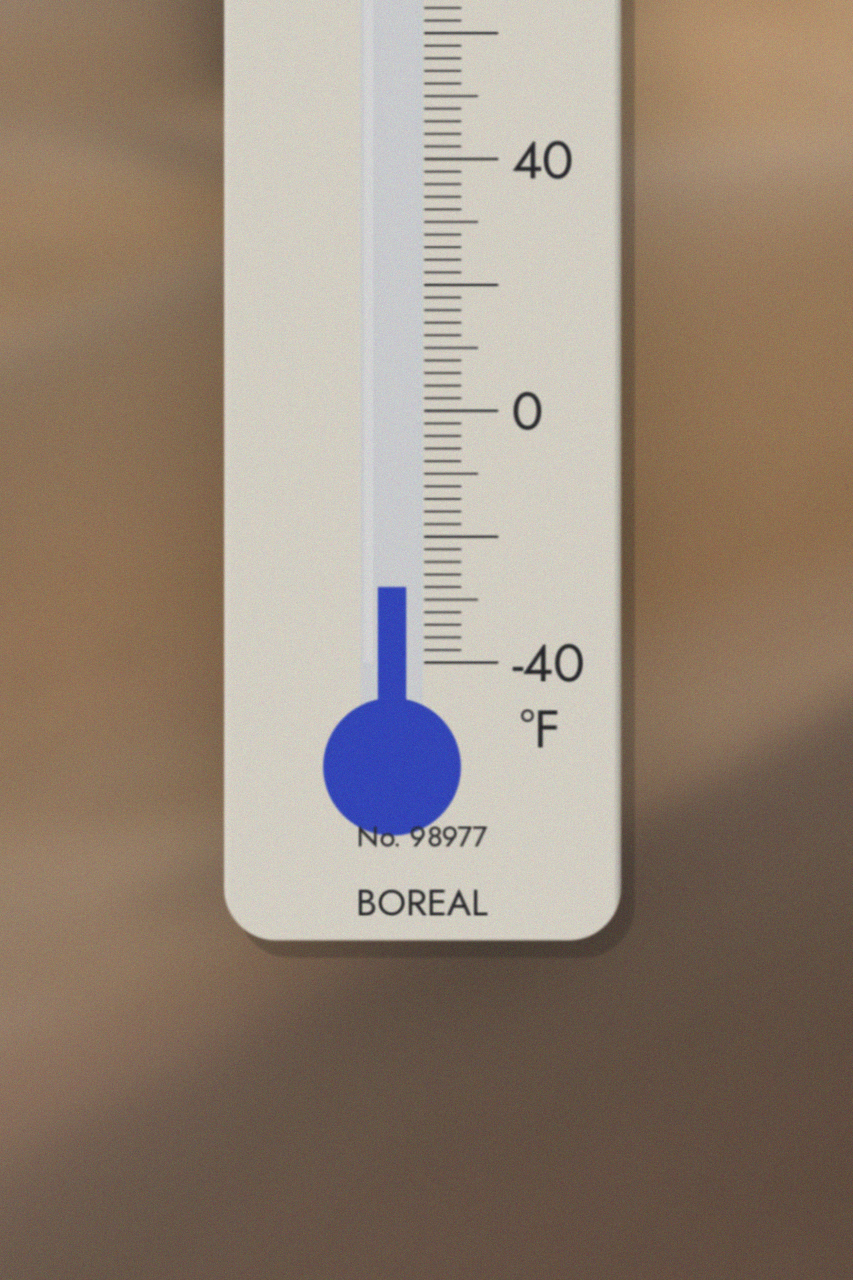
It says -28 °F
